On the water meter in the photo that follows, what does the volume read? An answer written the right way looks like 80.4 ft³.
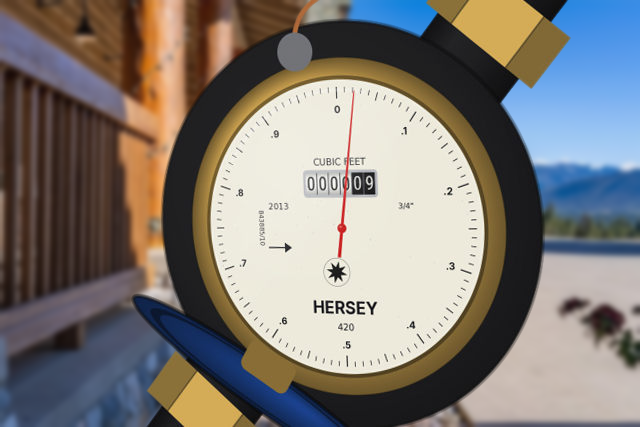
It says 9.02 ft³
